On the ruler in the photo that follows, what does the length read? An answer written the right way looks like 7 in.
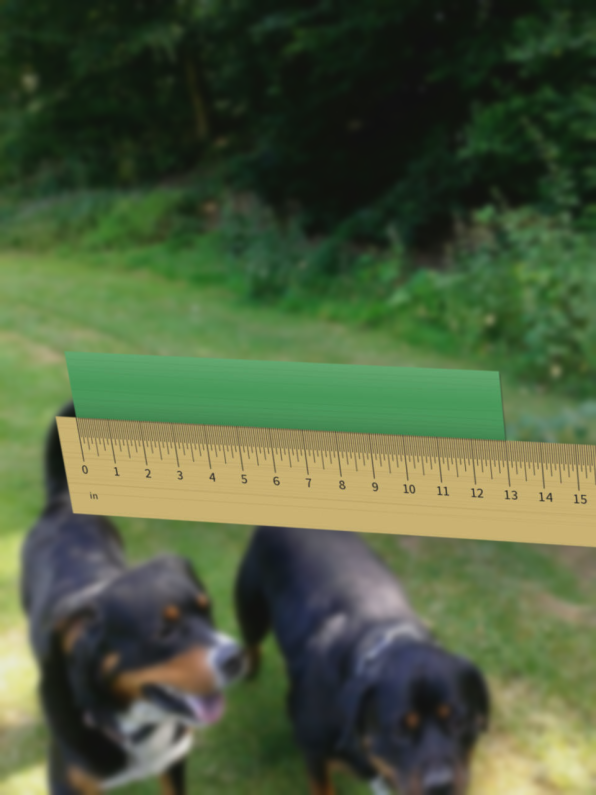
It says 13 in
